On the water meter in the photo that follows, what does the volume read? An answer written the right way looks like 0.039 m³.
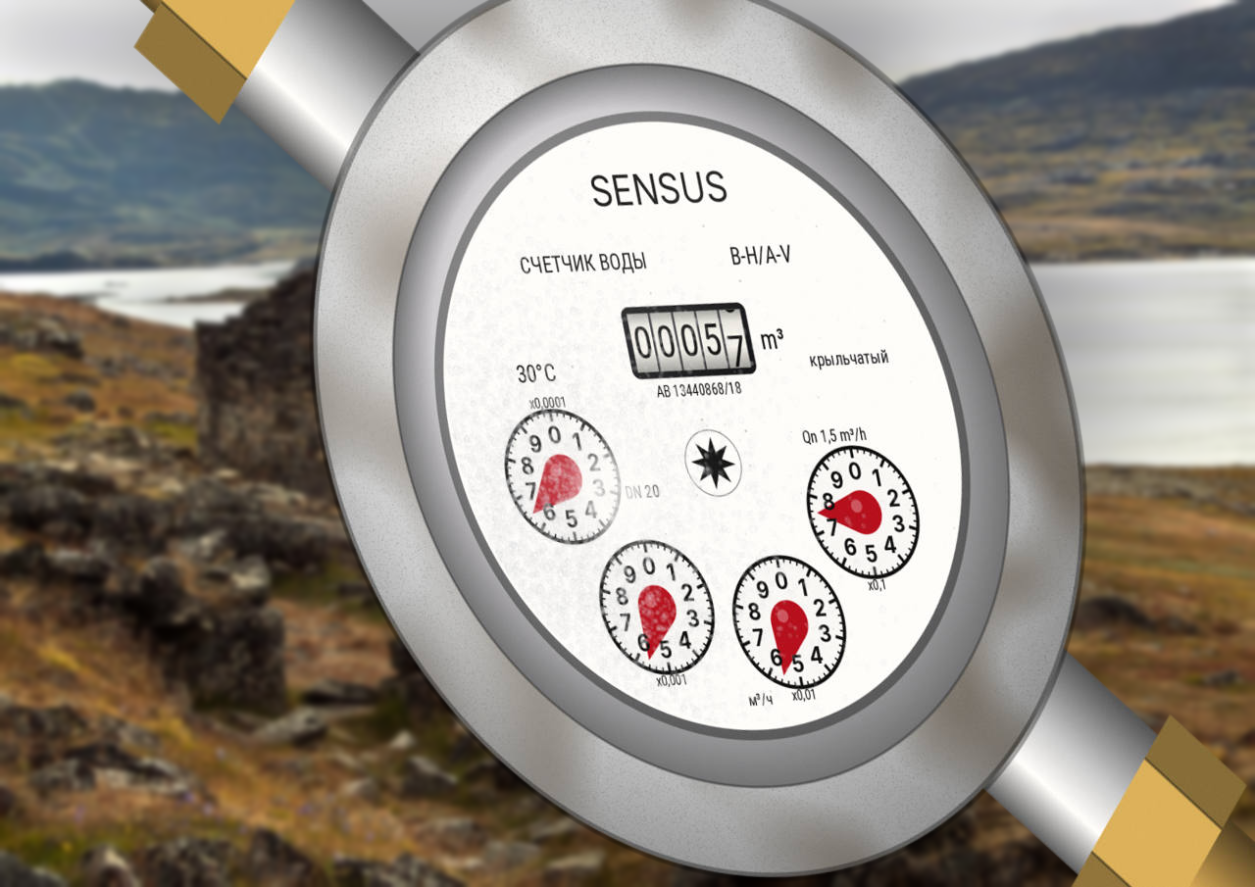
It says 56.7556 m³
